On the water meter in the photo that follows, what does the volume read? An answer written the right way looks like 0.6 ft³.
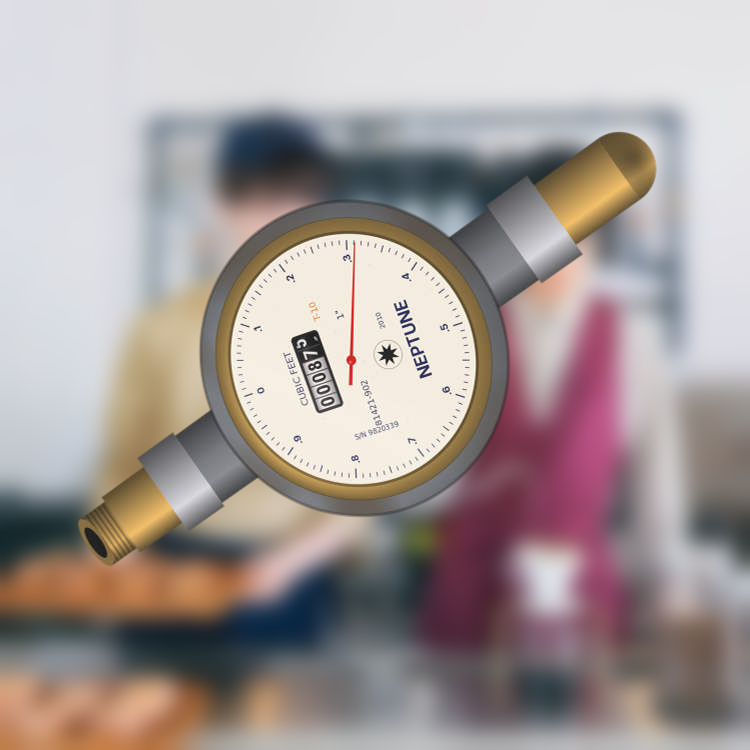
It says 875.31 ft³
